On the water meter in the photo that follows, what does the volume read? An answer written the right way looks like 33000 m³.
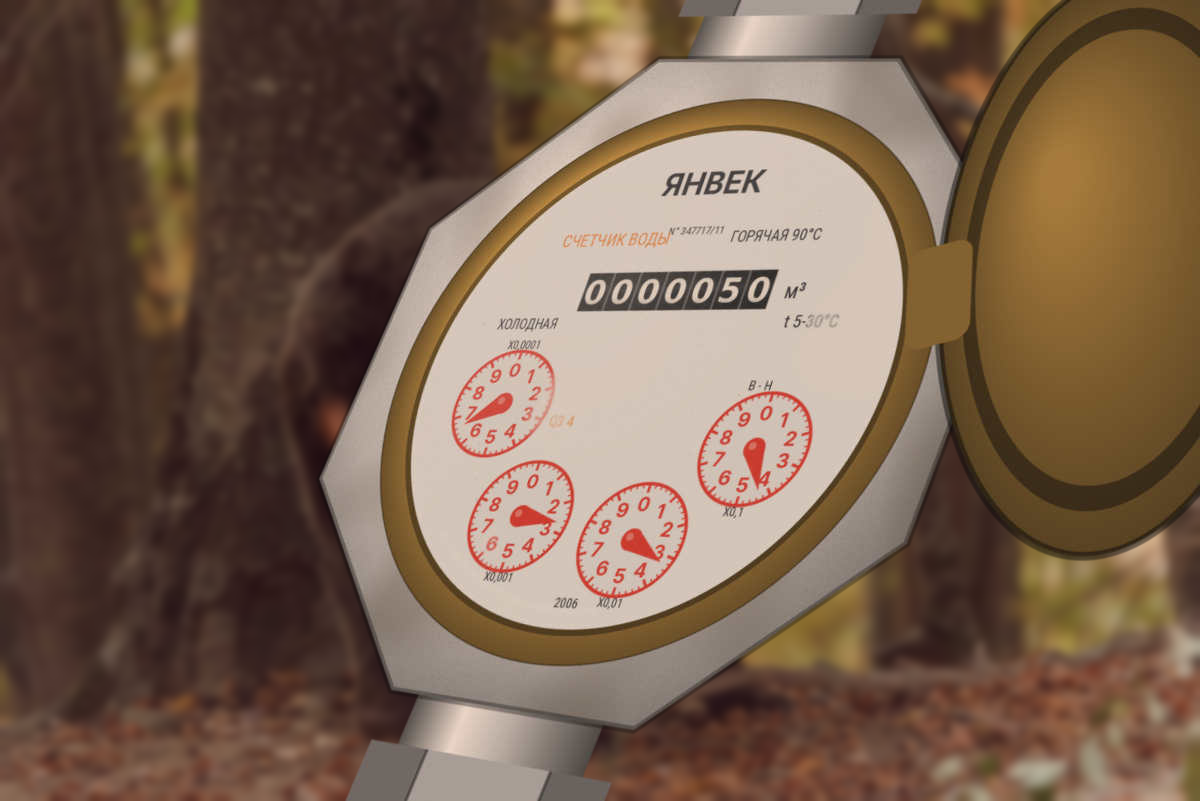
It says 50.4326 m³
